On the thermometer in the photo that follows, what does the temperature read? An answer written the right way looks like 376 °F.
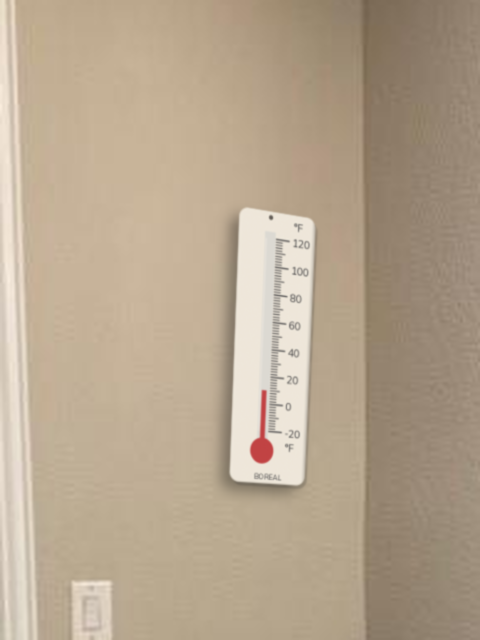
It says 10 °F
